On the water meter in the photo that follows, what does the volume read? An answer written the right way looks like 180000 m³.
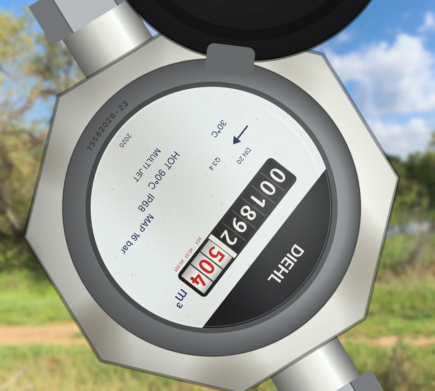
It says 1892.504 m³
